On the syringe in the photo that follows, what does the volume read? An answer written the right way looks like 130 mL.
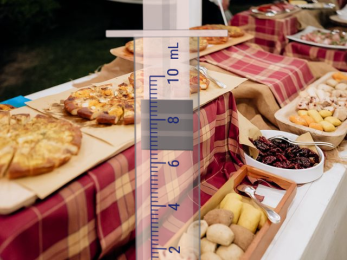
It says 6.6 mL
